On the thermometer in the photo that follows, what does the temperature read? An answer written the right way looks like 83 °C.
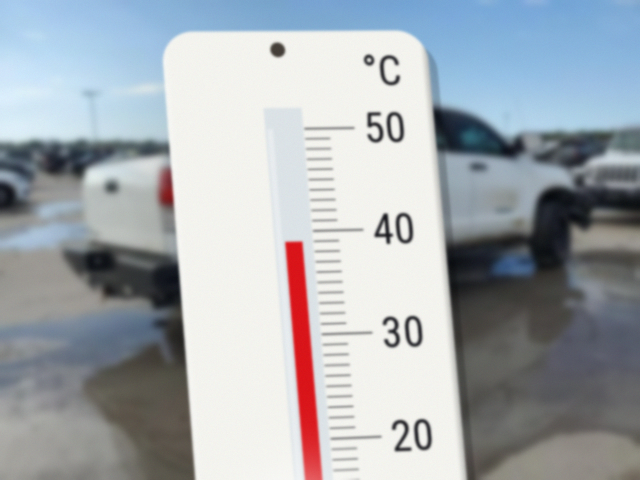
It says 39 °C
